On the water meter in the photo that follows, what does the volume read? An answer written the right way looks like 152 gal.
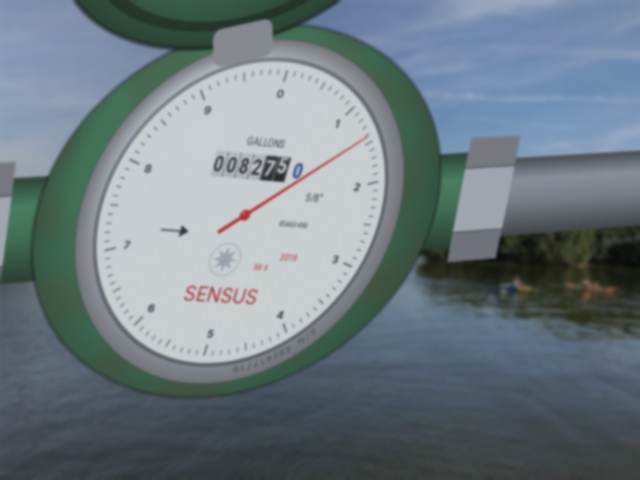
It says 82751.4 gal
